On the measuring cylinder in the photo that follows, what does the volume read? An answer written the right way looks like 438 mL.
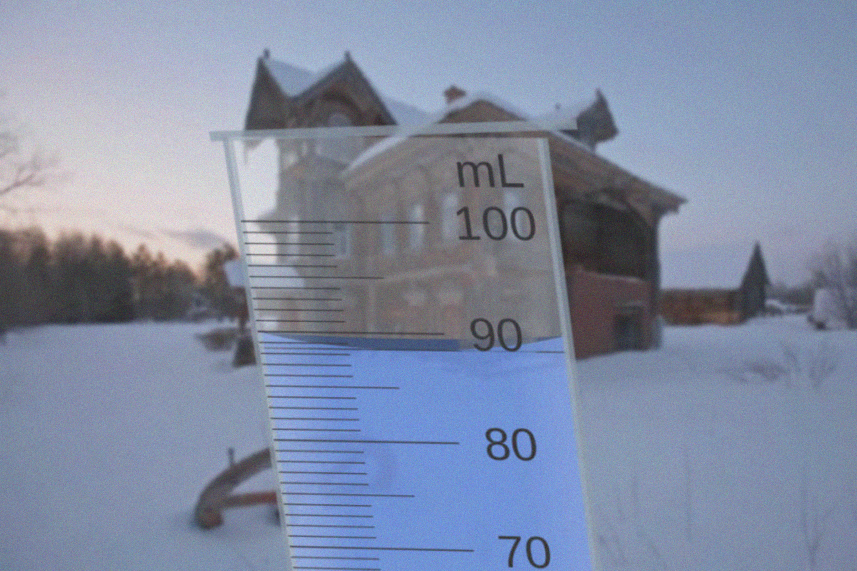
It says 88.5 mL
